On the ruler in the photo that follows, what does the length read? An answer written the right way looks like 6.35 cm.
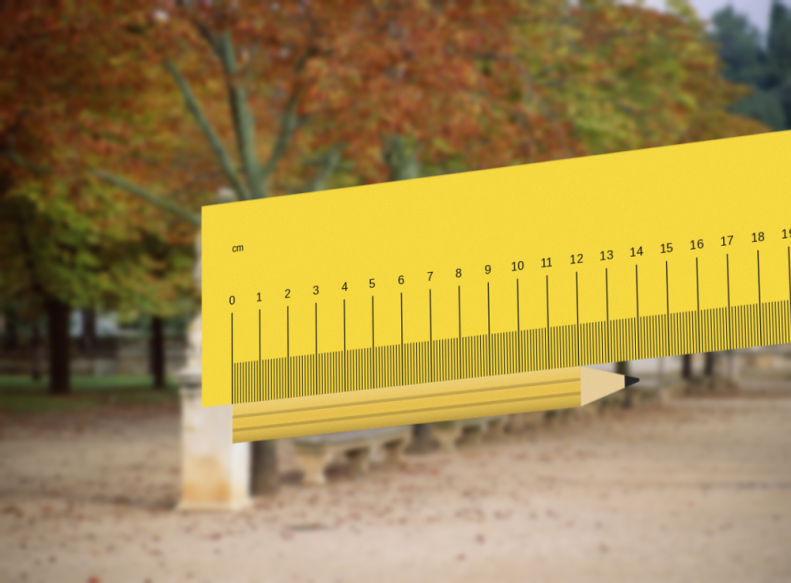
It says 14 cm
